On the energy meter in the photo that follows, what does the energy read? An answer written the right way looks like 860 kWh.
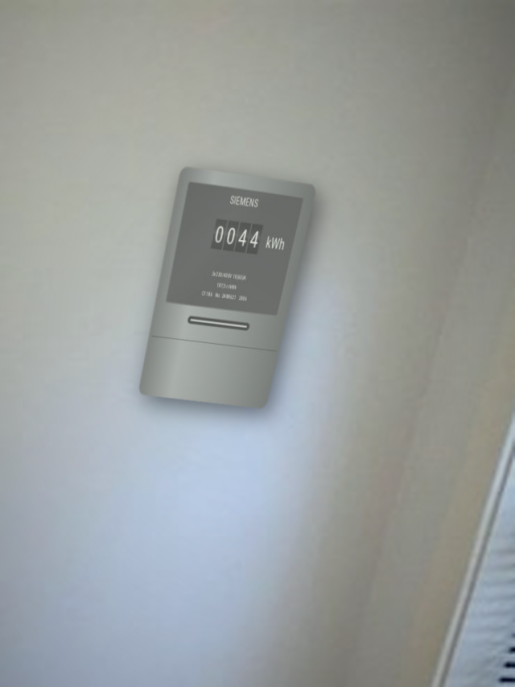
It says 44 kWh
